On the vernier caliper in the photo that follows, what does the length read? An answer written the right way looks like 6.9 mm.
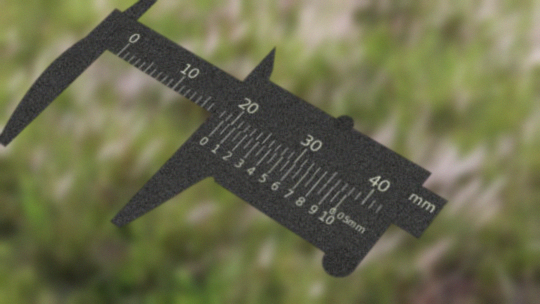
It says 18.8 mm
